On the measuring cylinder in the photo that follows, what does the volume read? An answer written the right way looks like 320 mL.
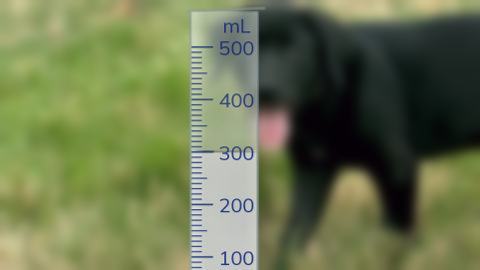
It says 300 mL
